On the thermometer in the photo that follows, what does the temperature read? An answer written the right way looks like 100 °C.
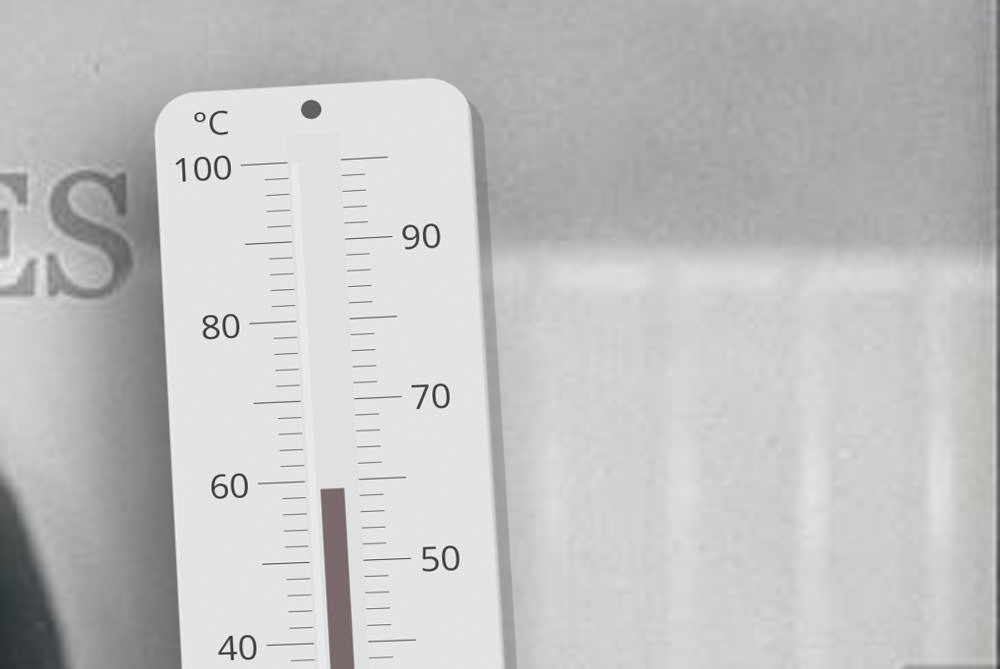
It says 59 °C
